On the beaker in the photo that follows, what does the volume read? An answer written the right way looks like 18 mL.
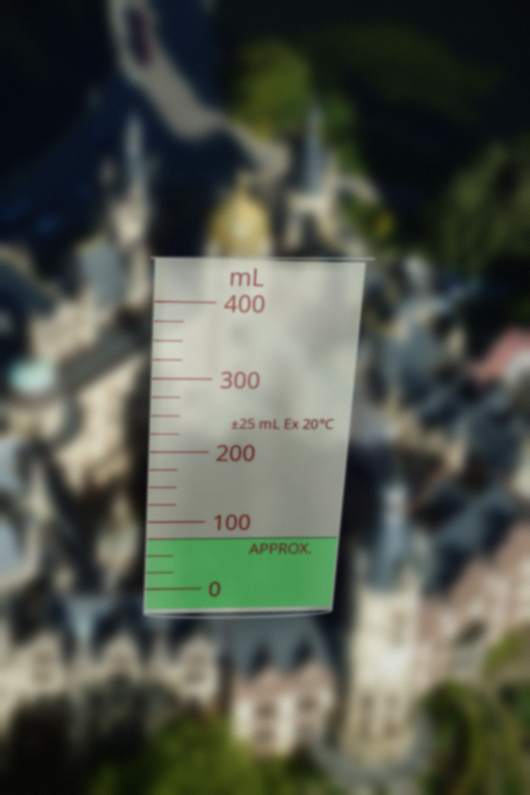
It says 75 mL
